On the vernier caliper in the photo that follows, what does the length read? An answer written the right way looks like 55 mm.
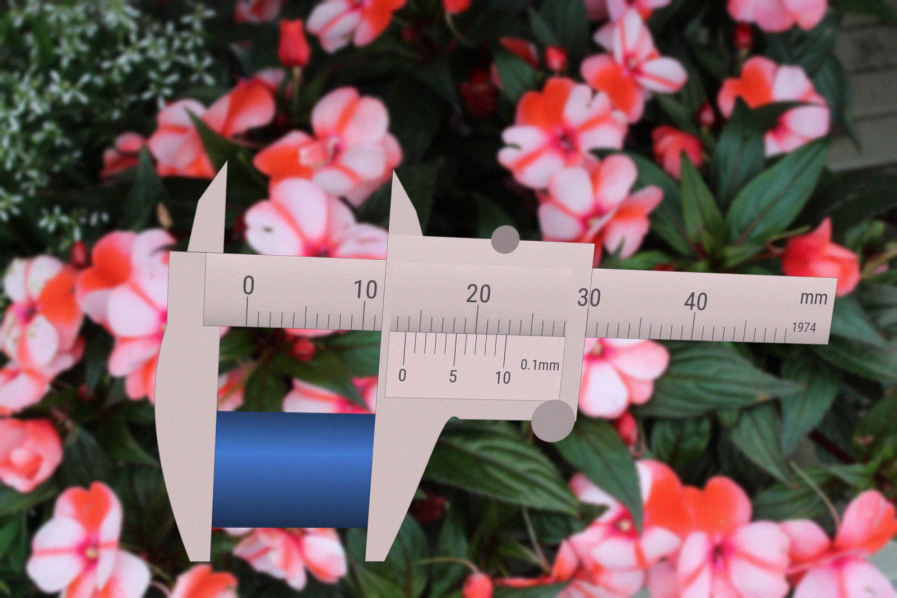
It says 13.8 mm
